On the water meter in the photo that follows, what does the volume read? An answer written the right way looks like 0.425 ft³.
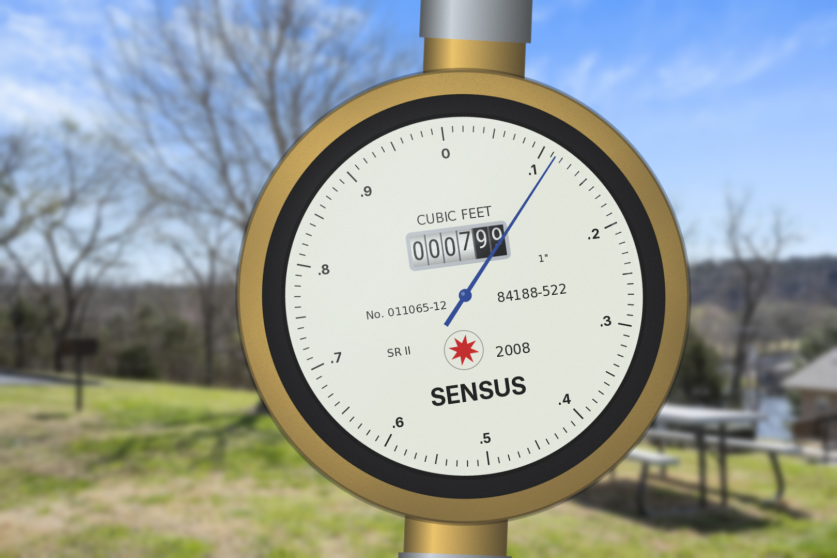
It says 799.11 ft³
